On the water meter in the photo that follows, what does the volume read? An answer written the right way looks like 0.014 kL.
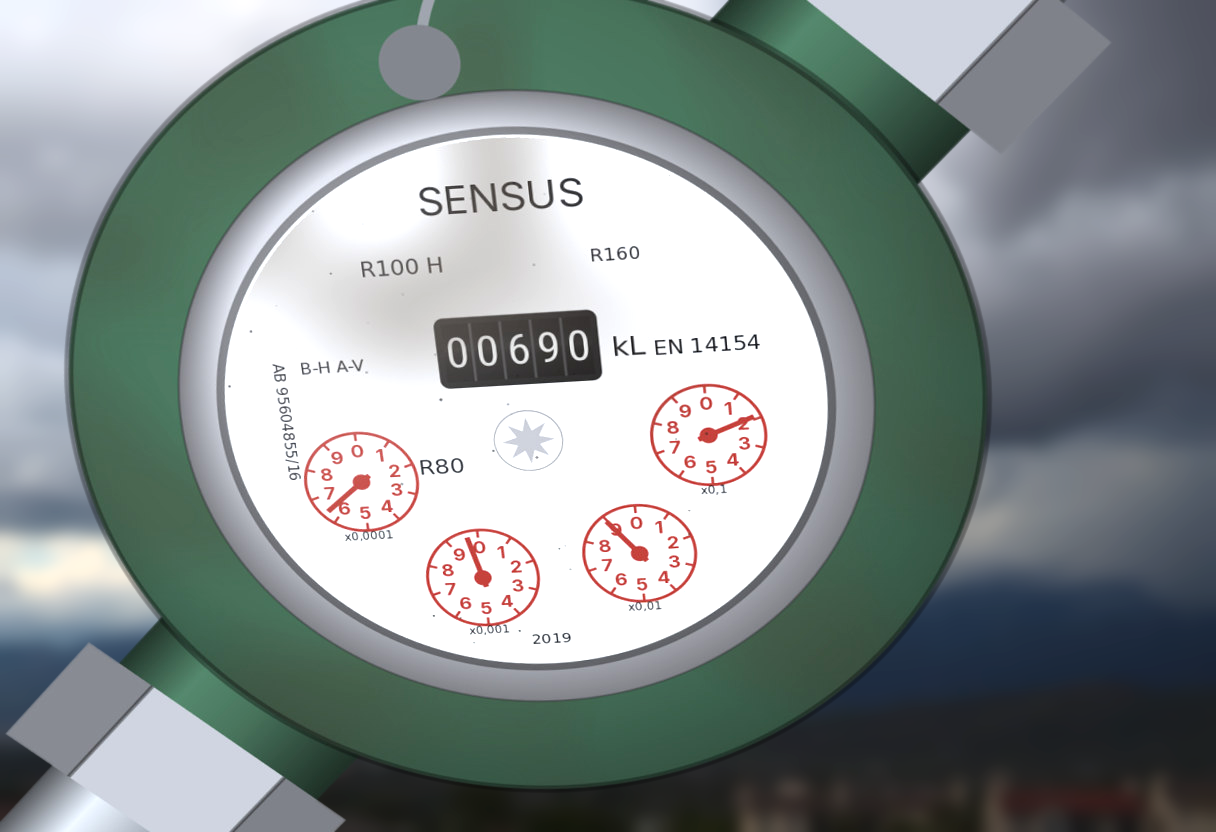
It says 690.1896 kL
